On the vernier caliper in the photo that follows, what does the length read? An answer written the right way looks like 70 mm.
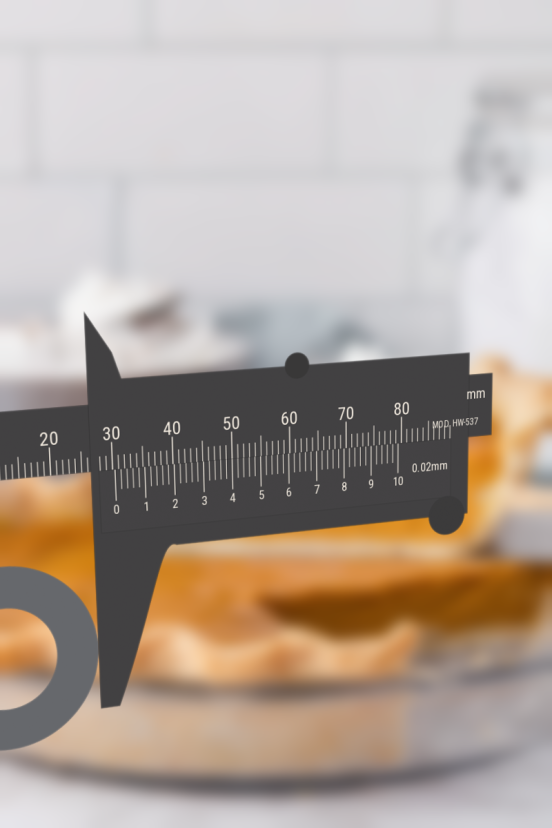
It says 30.4 mm
